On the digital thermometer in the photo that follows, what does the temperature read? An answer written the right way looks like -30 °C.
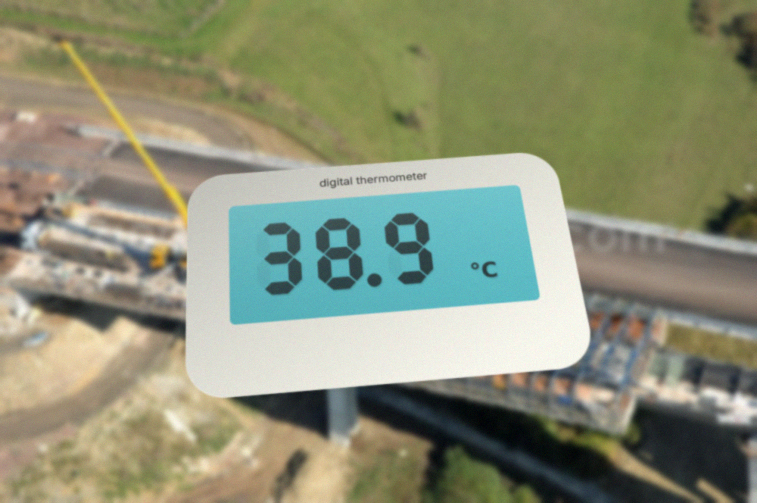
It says 38.9 °C
